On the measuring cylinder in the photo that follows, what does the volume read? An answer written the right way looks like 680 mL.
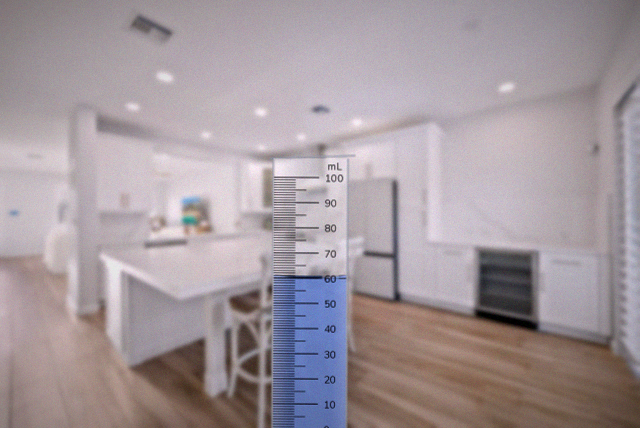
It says 60 mL
